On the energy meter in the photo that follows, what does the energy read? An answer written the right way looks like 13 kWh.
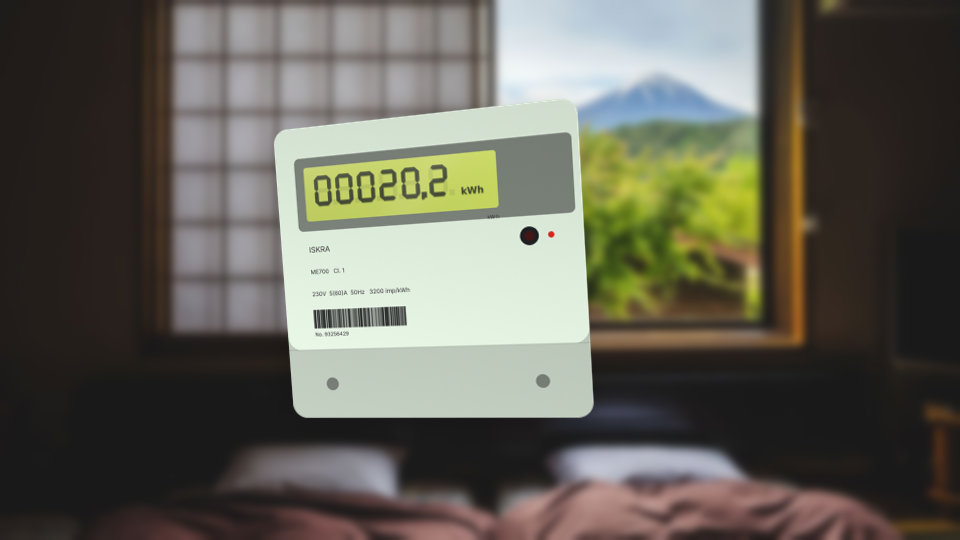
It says 20.2 kWh
